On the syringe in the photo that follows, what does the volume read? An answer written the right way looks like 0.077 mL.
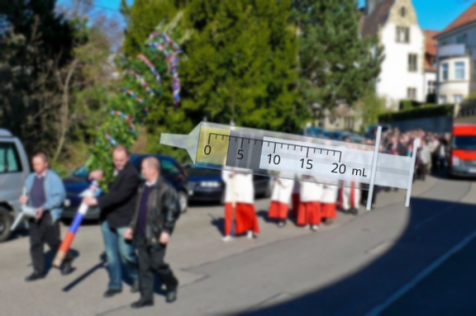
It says 3 mL
